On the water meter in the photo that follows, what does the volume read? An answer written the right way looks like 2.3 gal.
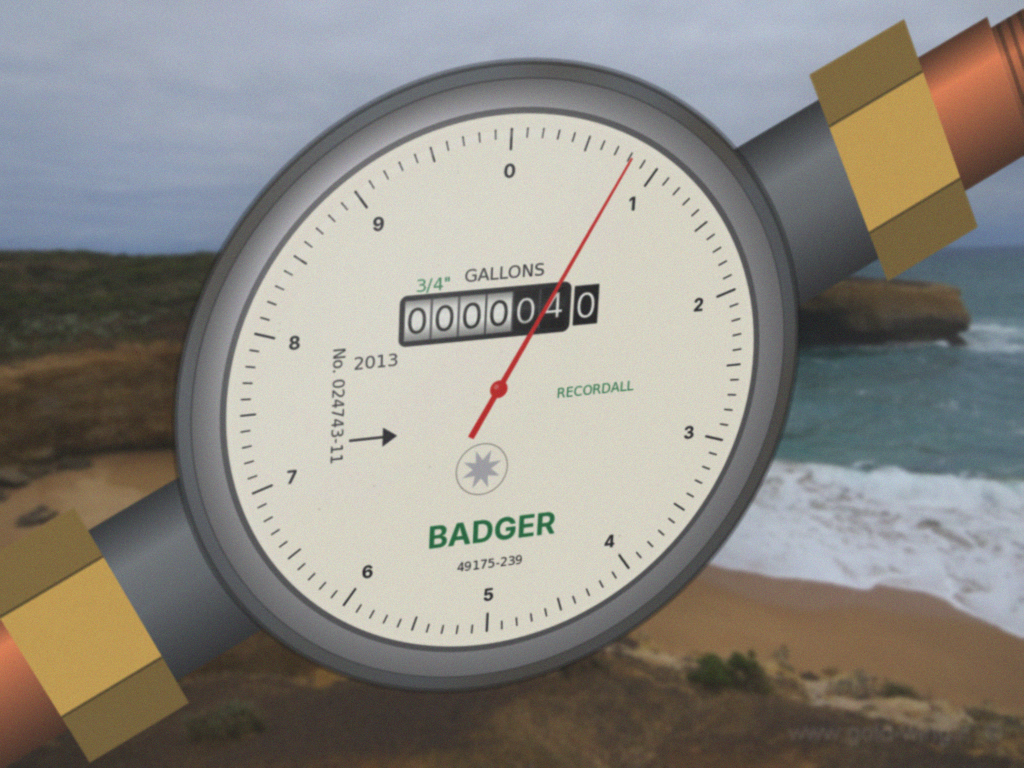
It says 40.8 gal
